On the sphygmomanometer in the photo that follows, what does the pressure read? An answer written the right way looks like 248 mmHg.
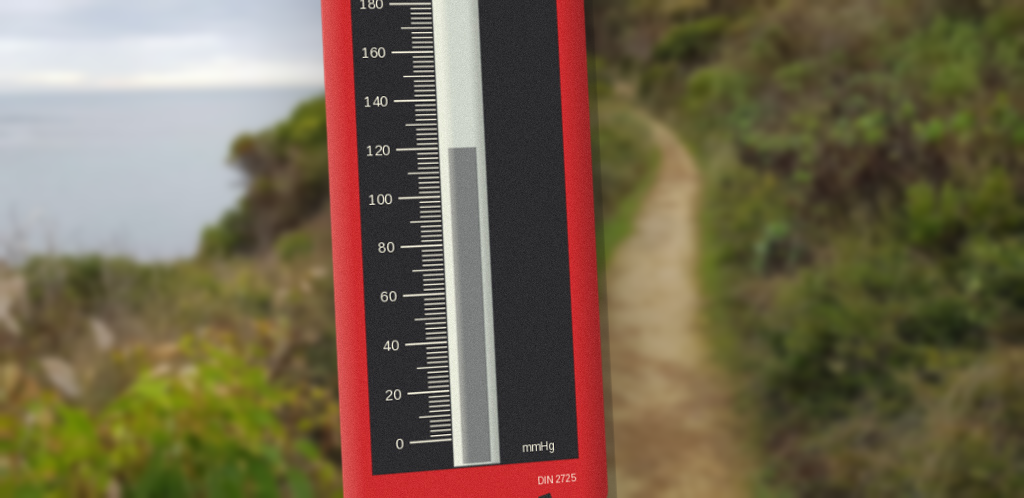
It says 120 mmHg
